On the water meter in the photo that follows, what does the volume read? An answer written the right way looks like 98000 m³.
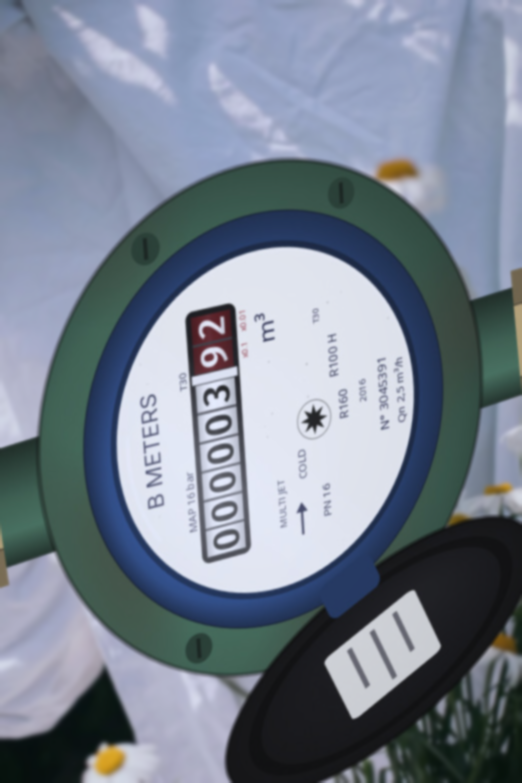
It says 3.92 m³
